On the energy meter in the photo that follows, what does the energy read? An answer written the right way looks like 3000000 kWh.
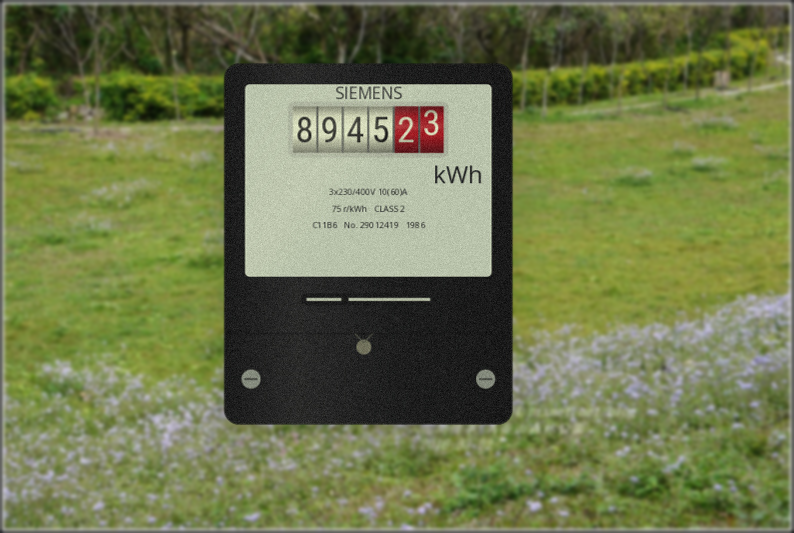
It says 8945.23 kWh
